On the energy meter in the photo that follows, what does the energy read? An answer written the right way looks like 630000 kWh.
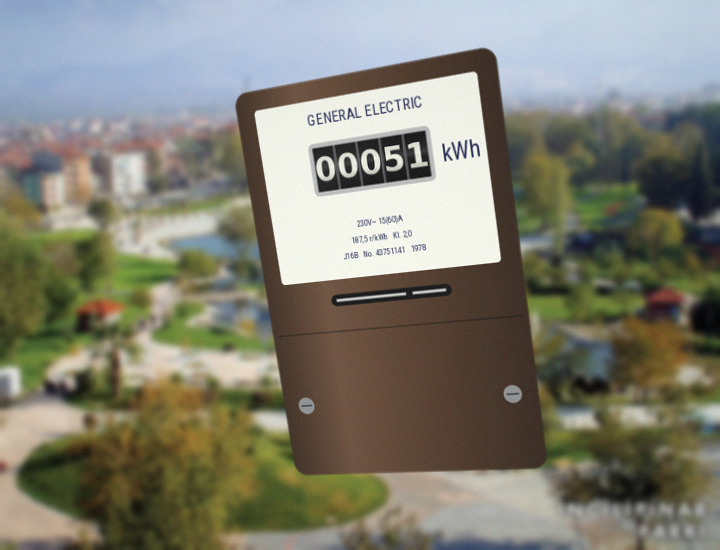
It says 51 kWh
